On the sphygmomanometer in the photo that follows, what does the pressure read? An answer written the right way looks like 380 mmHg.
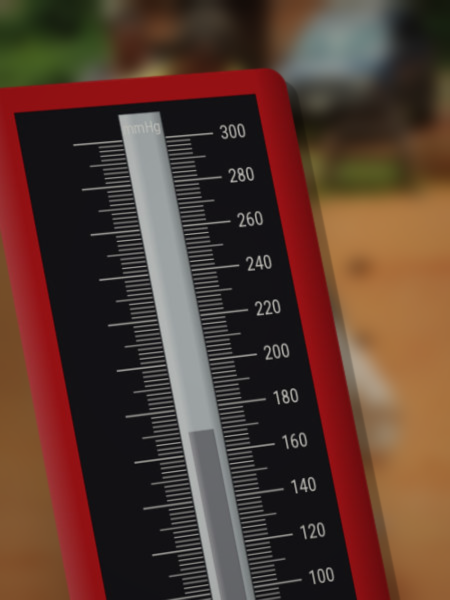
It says 170 mmHg
